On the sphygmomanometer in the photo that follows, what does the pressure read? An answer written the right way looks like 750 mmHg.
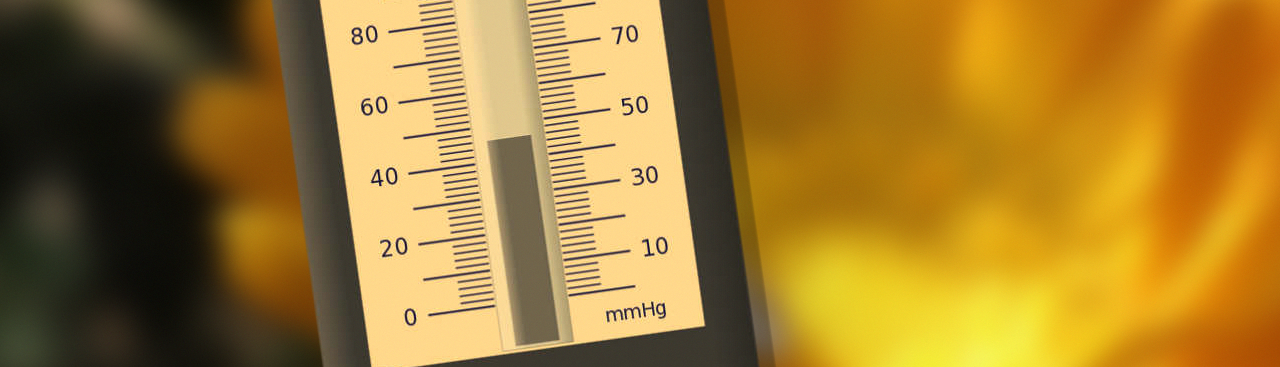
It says 46 mmHg
